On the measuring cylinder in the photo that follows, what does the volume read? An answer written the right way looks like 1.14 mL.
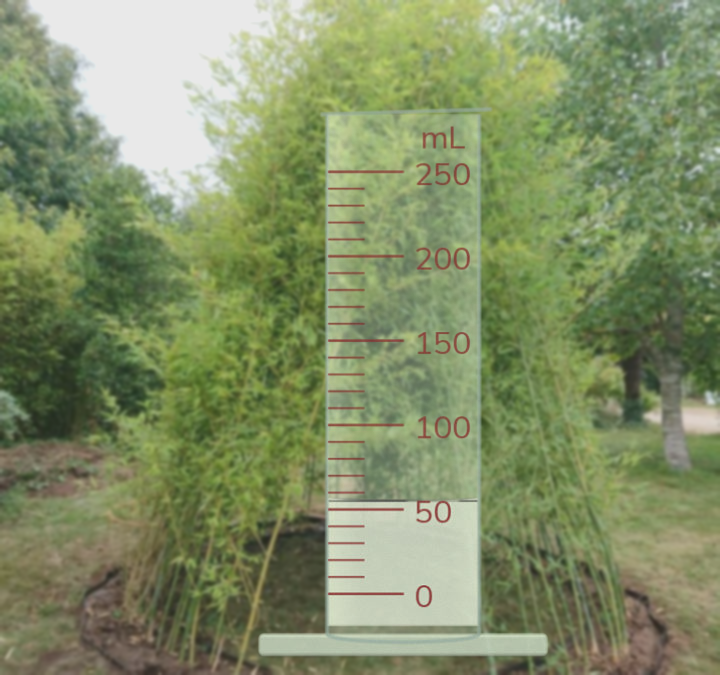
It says 55 mL
